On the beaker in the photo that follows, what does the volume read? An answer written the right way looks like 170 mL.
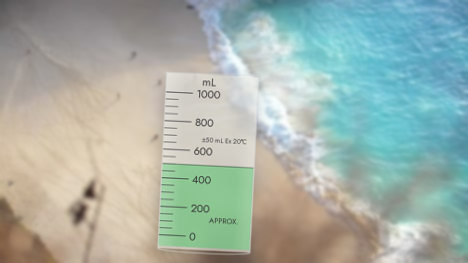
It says 500 mL
